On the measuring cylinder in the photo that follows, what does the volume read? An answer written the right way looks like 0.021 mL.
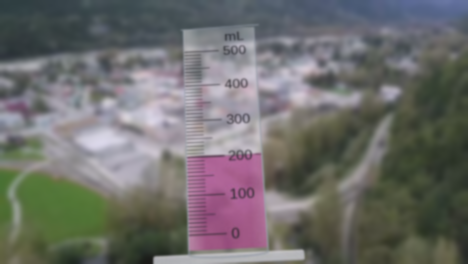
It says 200 mL
